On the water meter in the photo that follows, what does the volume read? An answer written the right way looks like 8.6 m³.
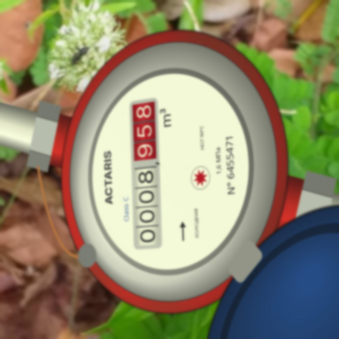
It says 8.958 m³
